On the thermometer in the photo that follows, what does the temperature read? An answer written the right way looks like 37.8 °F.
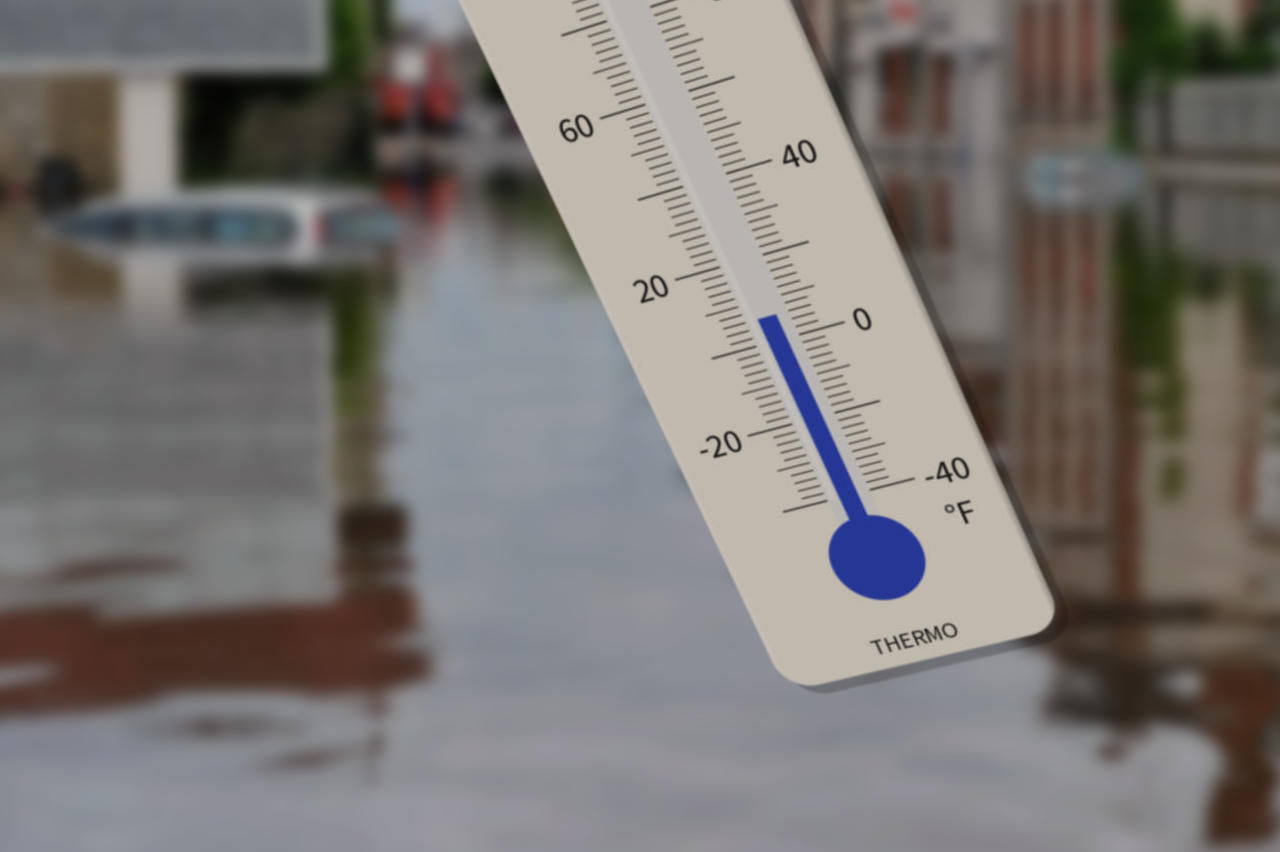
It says 6 °F
